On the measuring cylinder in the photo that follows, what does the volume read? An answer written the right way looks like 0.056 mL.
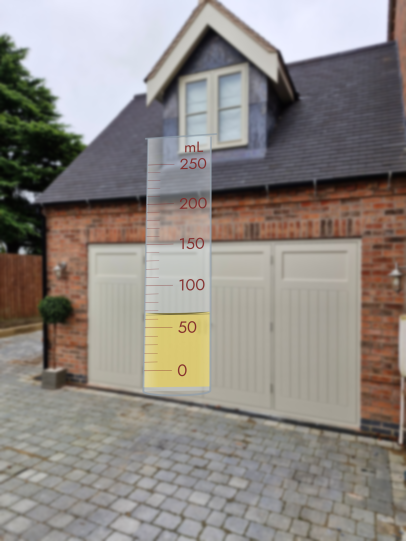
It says 65 mL
